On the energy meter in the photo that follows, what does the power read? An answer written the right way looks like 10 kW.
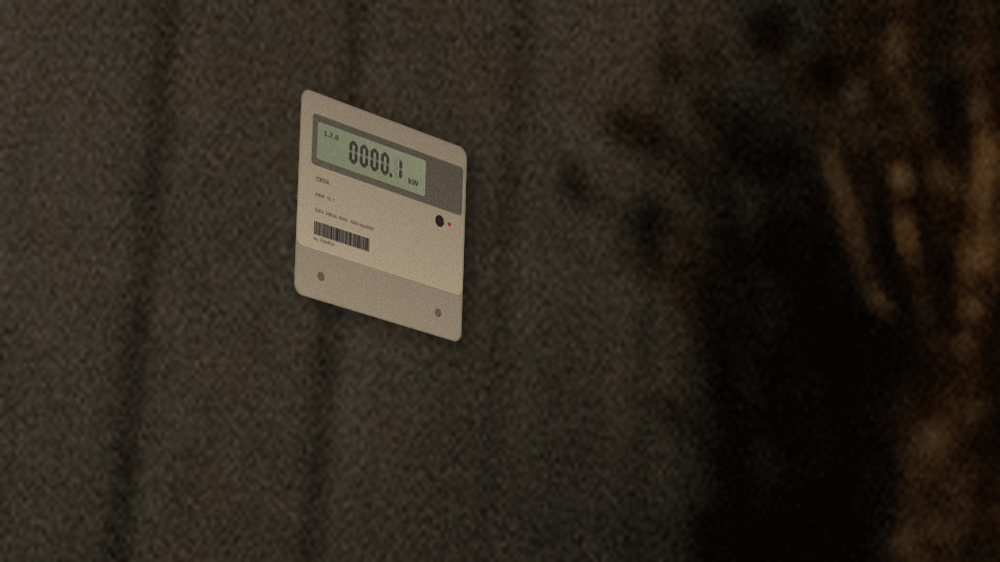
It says 0.1 kW
